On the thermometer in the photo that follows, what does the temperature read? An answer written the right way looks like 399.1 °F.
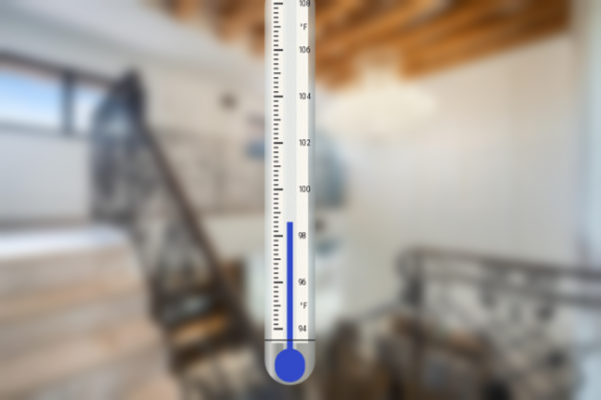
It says 98.6 °F
